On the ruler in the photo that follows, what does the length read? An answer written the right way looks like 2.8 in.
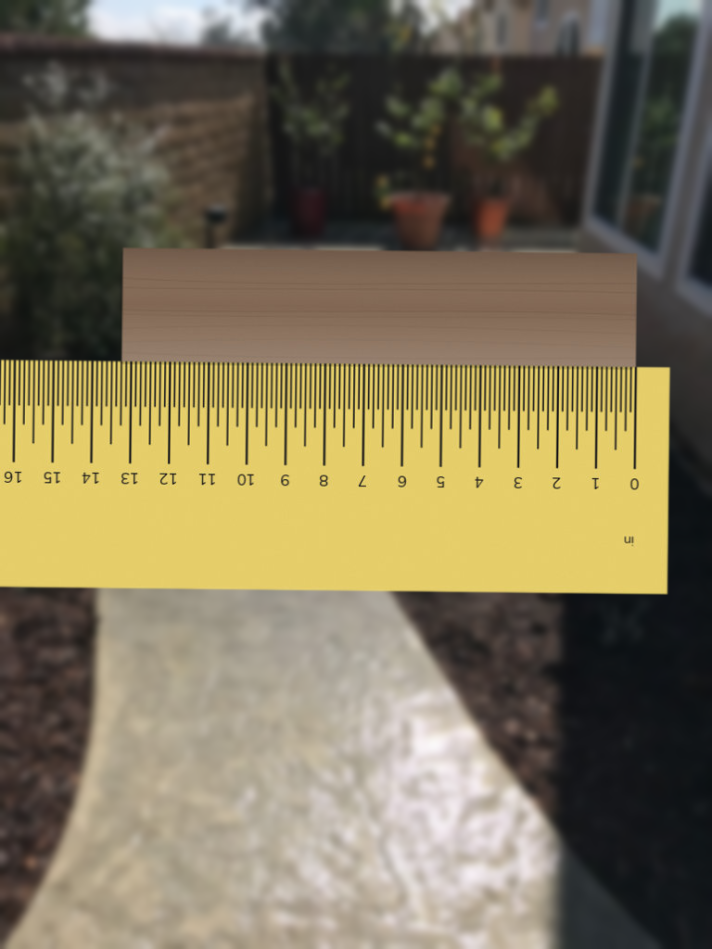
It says 13.25 in
